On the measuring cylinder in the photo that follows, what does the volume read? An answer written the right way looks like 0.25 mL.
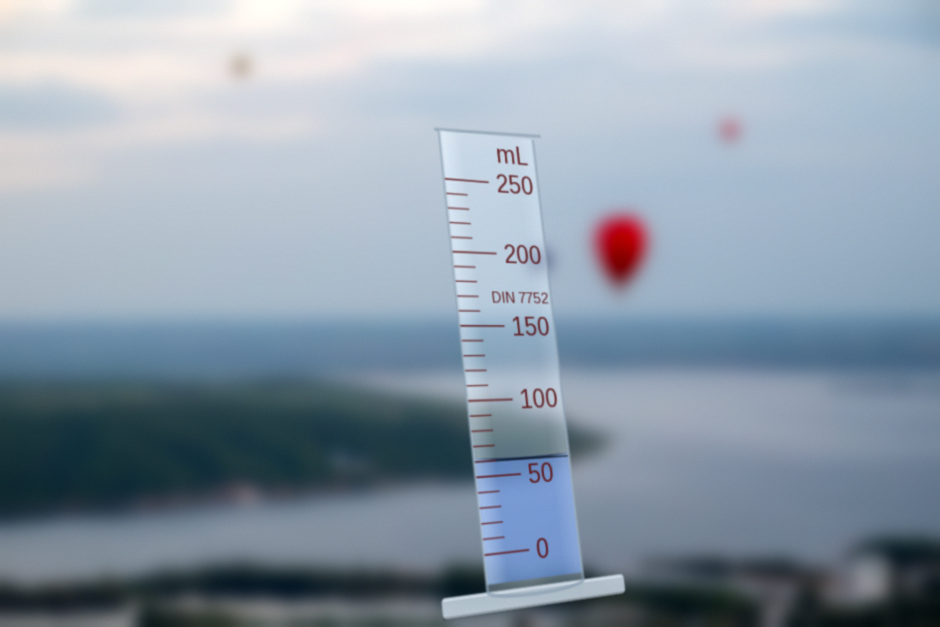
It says 60 mL
